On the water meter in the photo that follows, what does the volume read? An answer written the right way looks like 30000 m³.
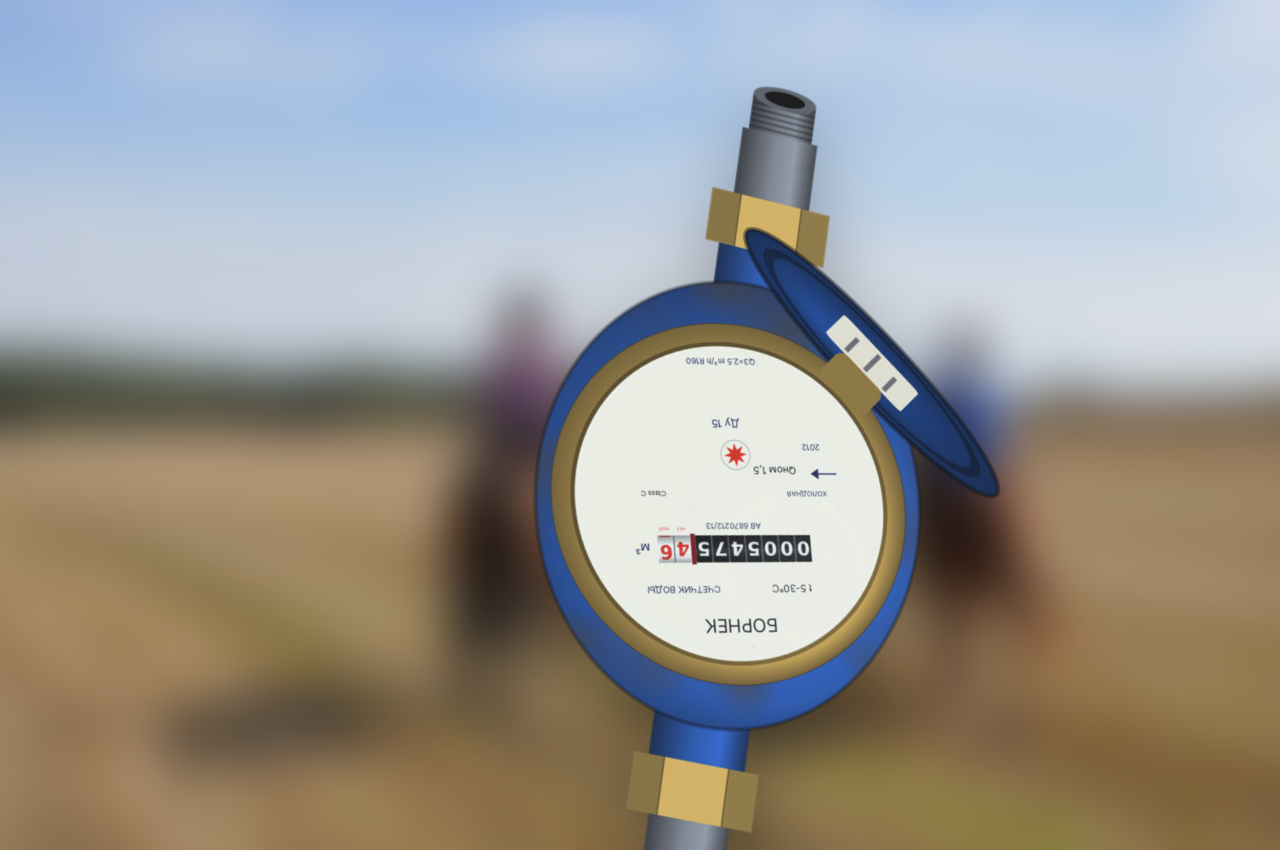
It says 5475.46 m³
